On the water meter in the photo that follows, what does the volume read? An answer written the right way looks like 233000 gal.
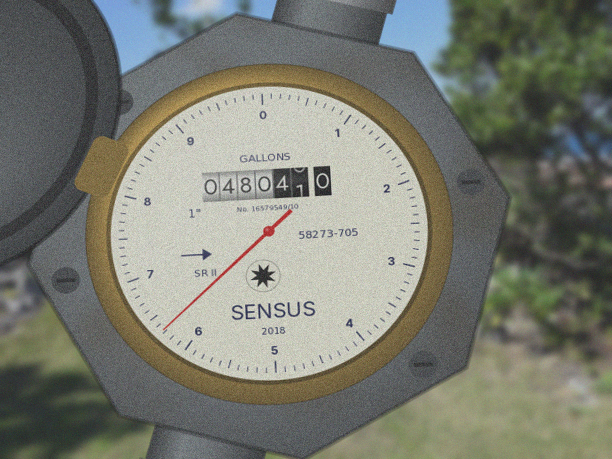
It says 480406.3 gal
